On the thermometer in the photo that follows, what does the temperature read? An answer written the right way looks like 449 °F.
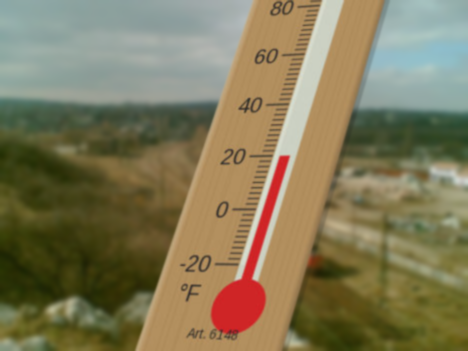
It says 20 °F
